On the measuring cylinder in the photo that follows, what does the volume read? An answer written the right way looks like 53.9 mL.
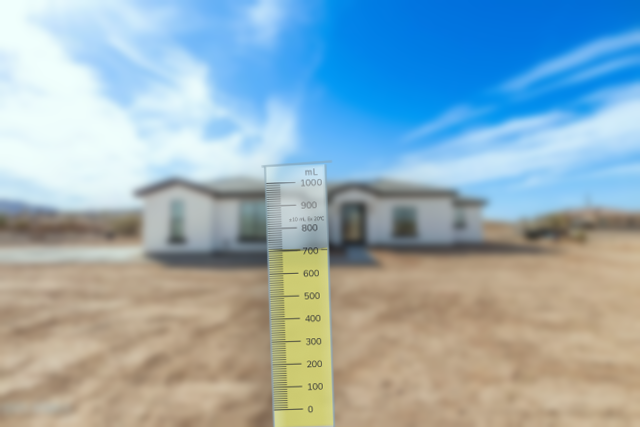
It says 700 mL
